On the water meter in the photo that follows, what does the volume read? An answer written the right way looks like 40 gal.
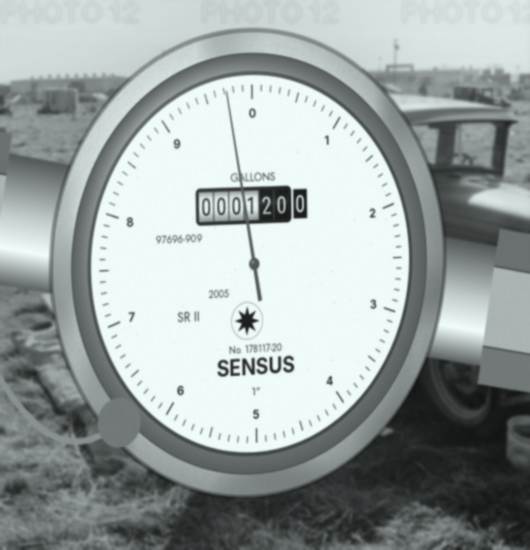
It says 1199.7 gal
